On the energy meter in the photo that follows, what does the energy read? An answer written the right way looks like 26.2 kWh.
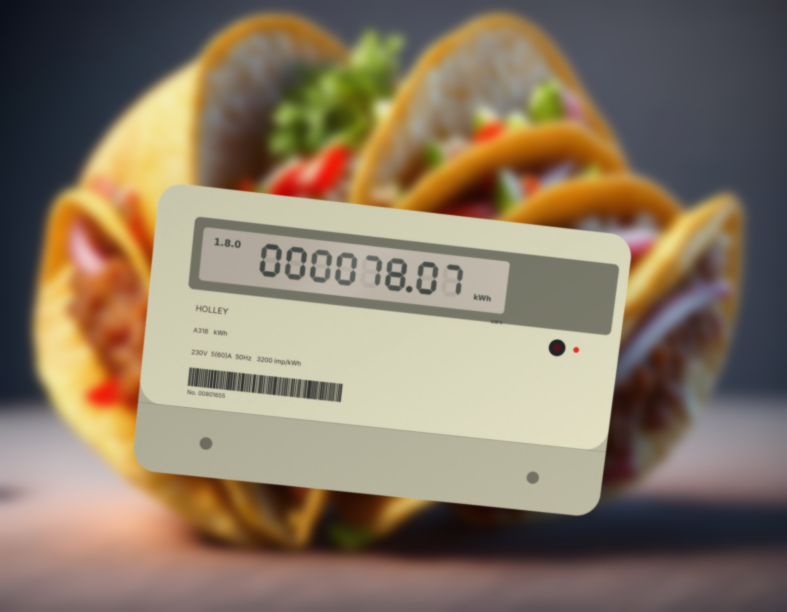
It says 78.07 kWh
